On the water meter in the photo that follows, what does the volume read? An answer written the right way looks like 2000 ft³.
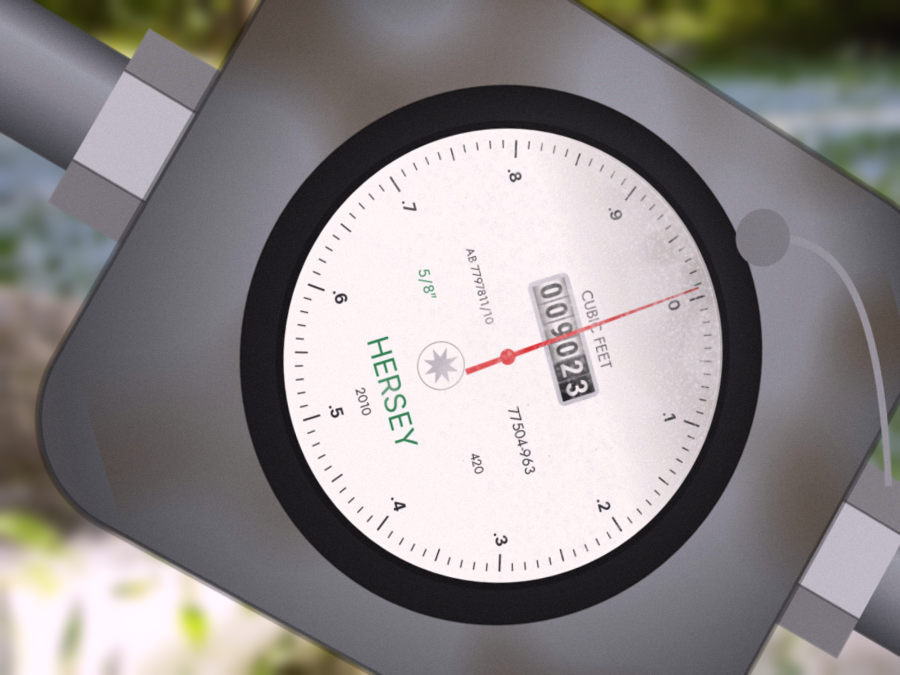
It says 9022.99 ft³
